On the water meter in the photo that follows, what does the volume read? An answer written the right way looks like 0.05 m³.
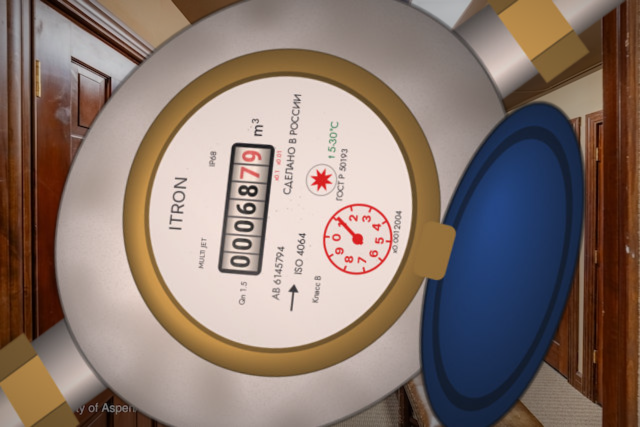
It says 68.791 m³
